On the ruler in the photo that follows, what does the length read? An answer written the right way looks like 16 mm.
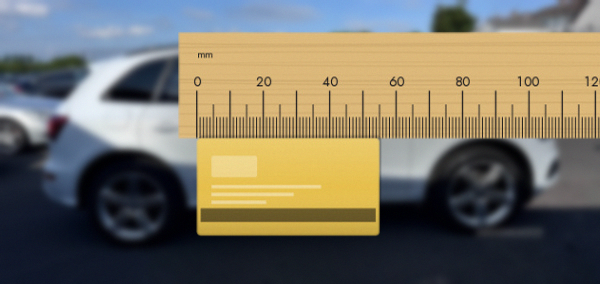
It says 55 mm
